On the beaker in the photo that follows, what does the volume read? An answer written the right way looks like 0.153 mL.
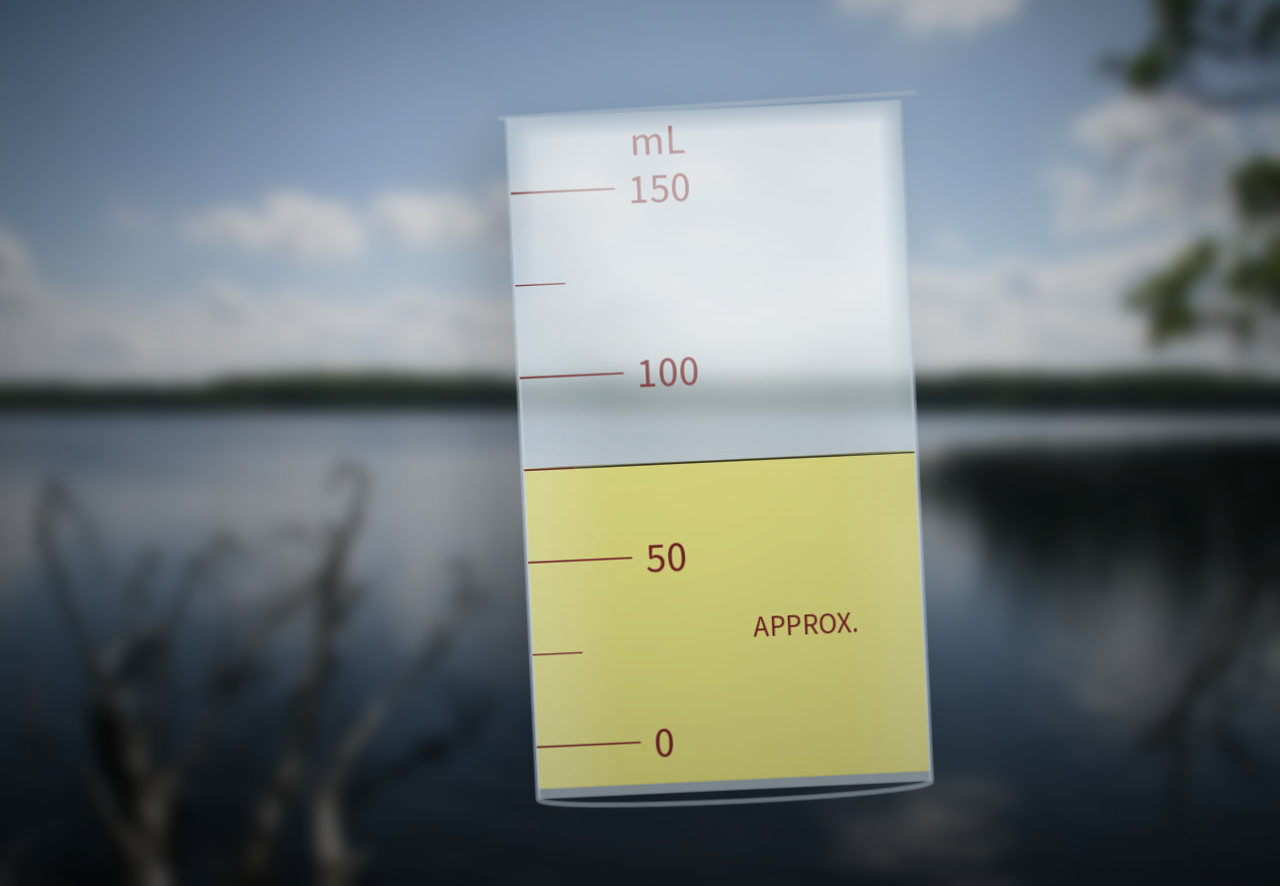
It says 75 mL
